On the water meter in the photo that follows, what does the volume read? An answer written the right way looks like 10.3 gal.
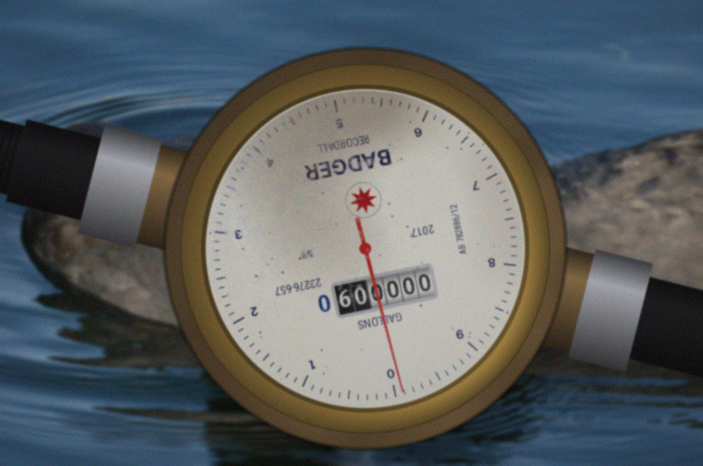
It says 89.9 gal
